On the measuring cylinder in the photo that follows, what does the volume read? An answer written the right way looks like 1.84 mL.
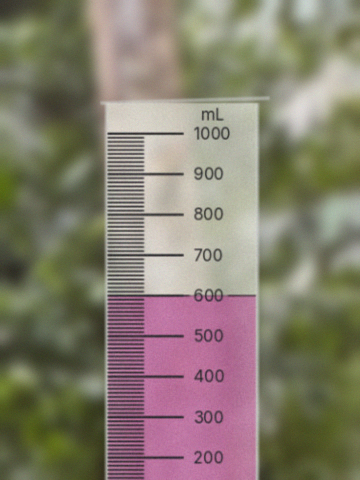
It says 600 mL
